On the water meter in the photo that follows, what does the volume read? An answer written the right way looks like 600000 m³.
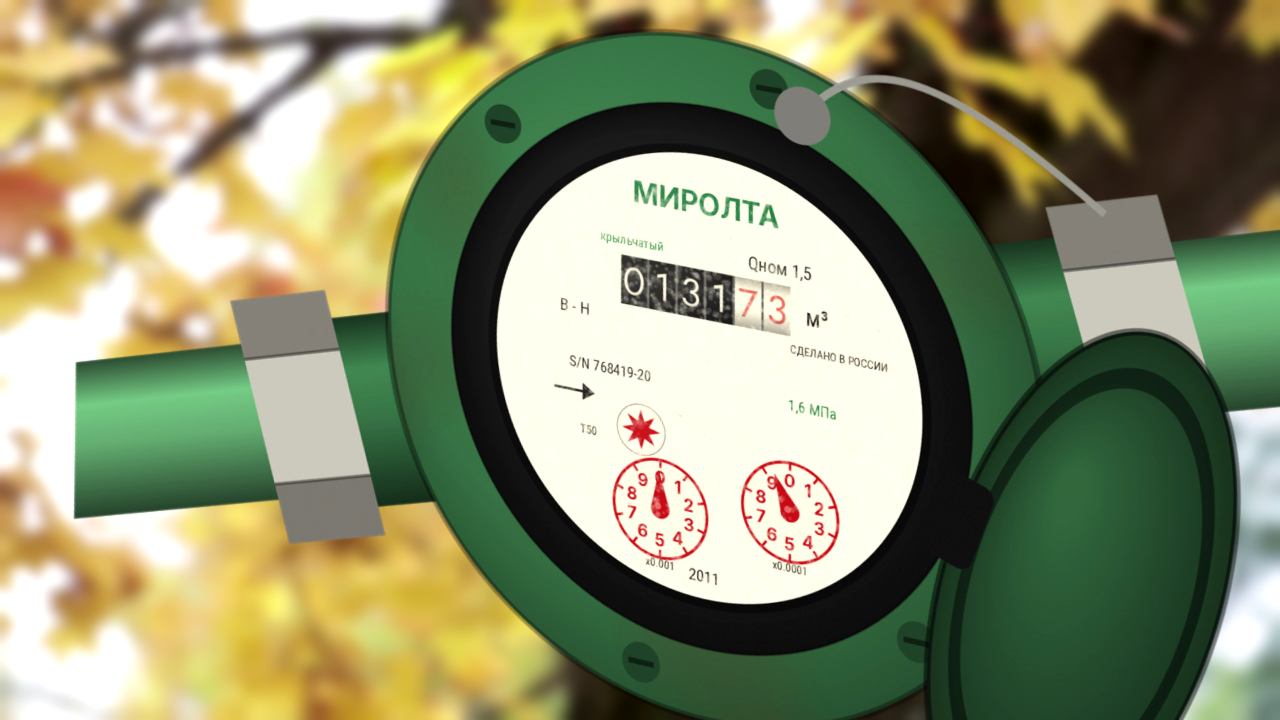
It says 131.7299 m³
